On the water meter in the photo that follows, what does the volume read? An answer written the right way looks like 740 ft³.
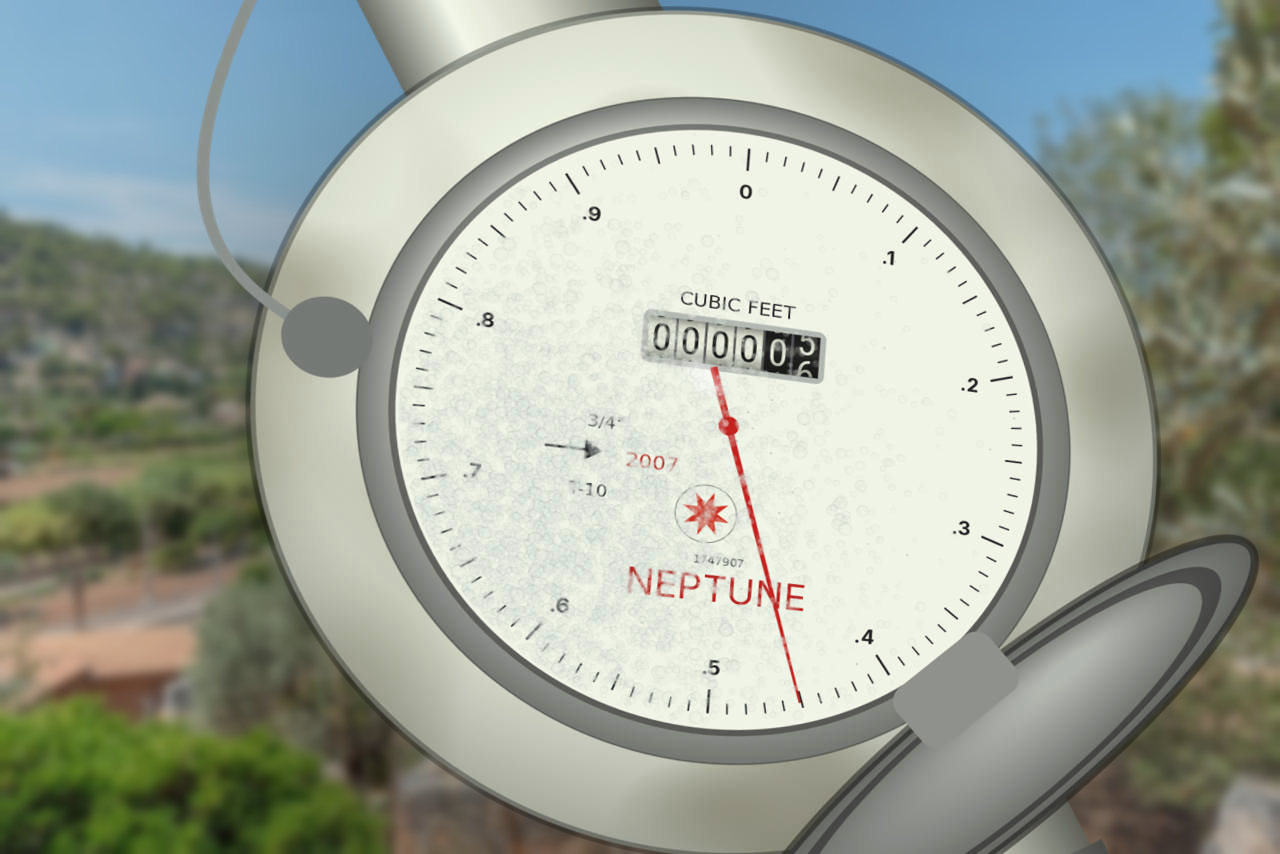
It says 5.45 ft³
